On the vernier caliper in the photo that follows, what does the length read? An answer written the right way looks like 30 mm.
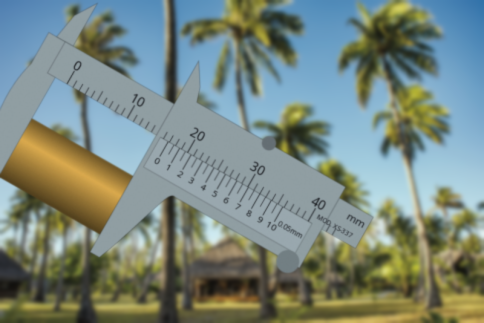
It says 16.8 mm
